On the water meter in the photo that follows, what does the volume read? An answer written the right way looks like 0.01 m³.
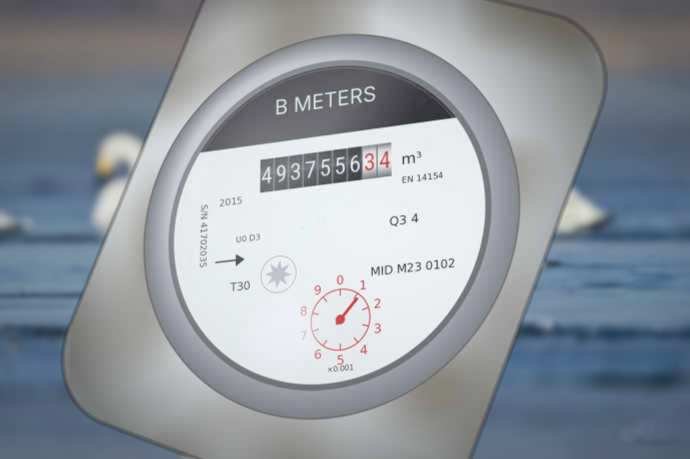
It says 4937556.341 m³
